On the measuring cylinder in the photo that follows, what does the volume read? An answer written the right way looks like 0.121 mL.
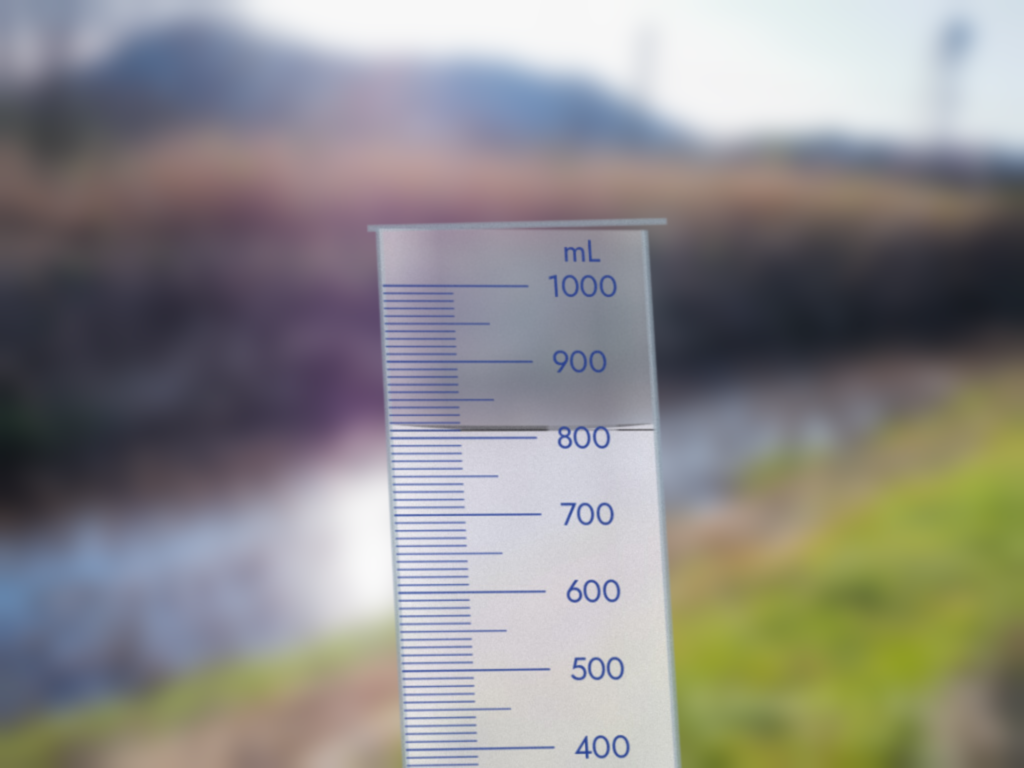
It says 810 mL
